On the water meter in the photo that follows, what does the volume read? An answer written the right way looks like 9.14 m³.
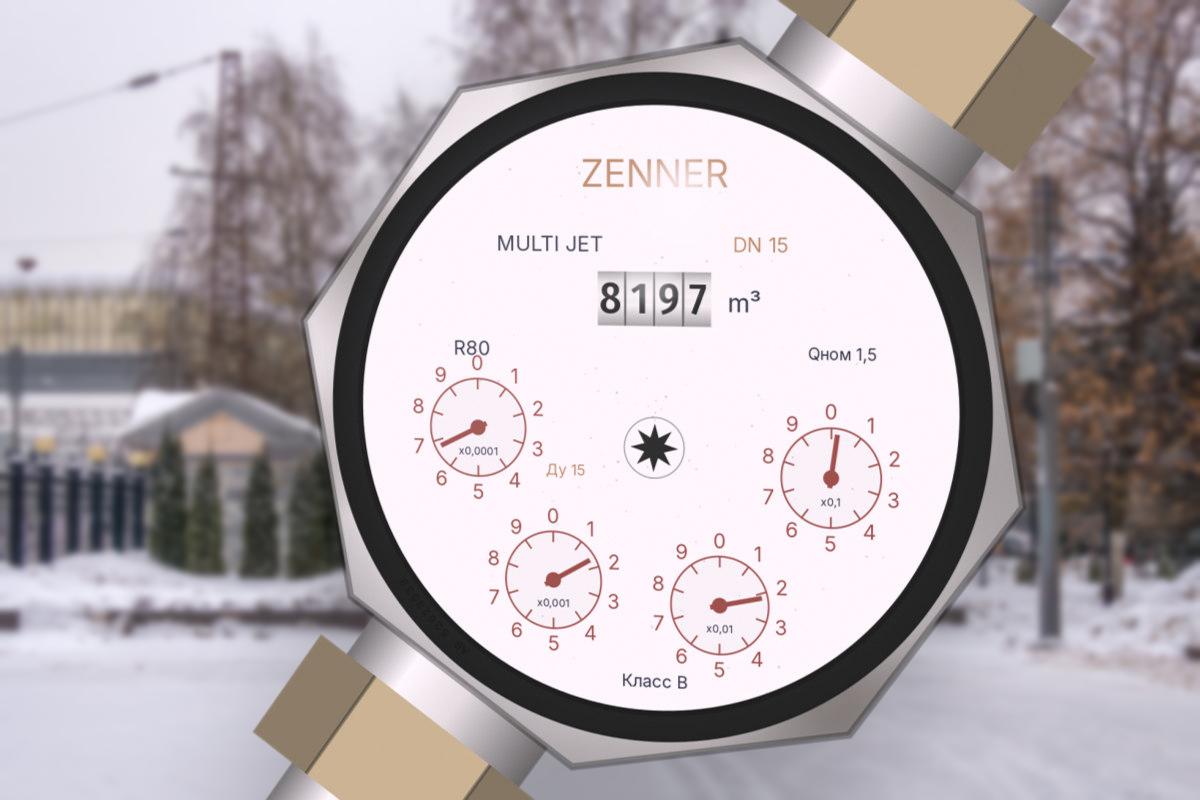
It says 8197.0216 m³
